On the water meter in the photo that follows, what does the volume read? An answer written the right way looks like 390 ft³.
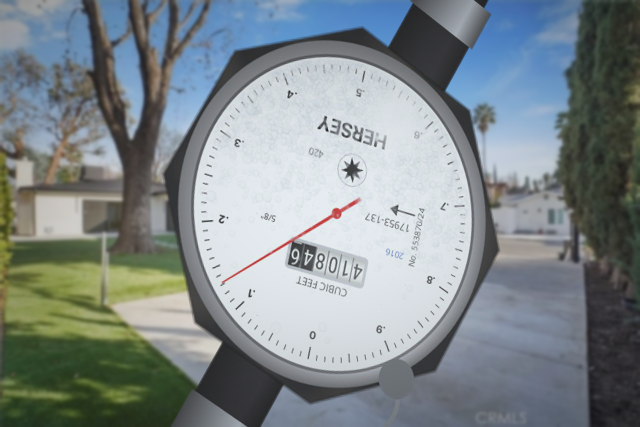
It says 410846.13 ft³
